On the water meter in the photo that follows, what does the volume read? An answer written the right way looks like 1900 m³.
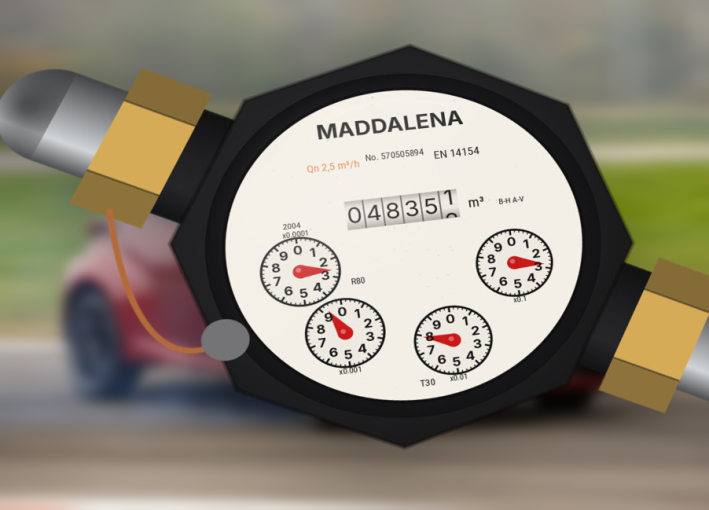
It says 48351.2792 m³
